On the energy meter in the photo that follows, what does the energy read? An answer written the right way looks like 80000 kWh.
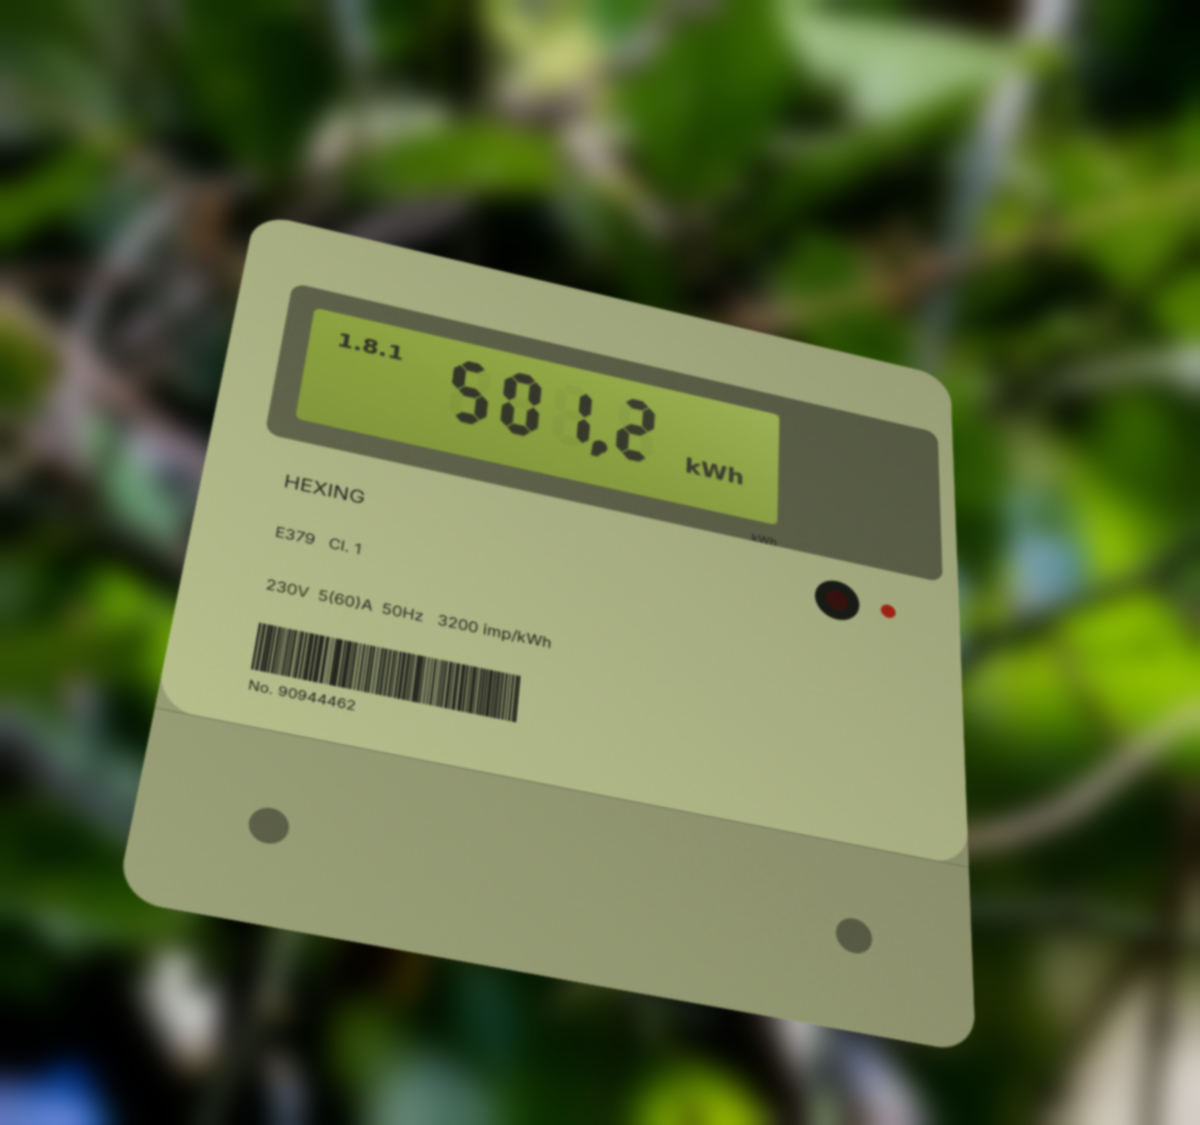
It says 501.2 kWh
